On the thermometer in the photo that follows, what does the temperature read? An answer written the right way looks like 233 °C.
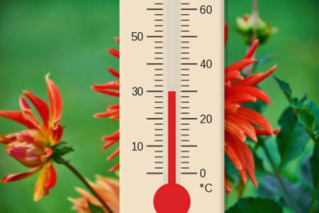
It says 30 °C
